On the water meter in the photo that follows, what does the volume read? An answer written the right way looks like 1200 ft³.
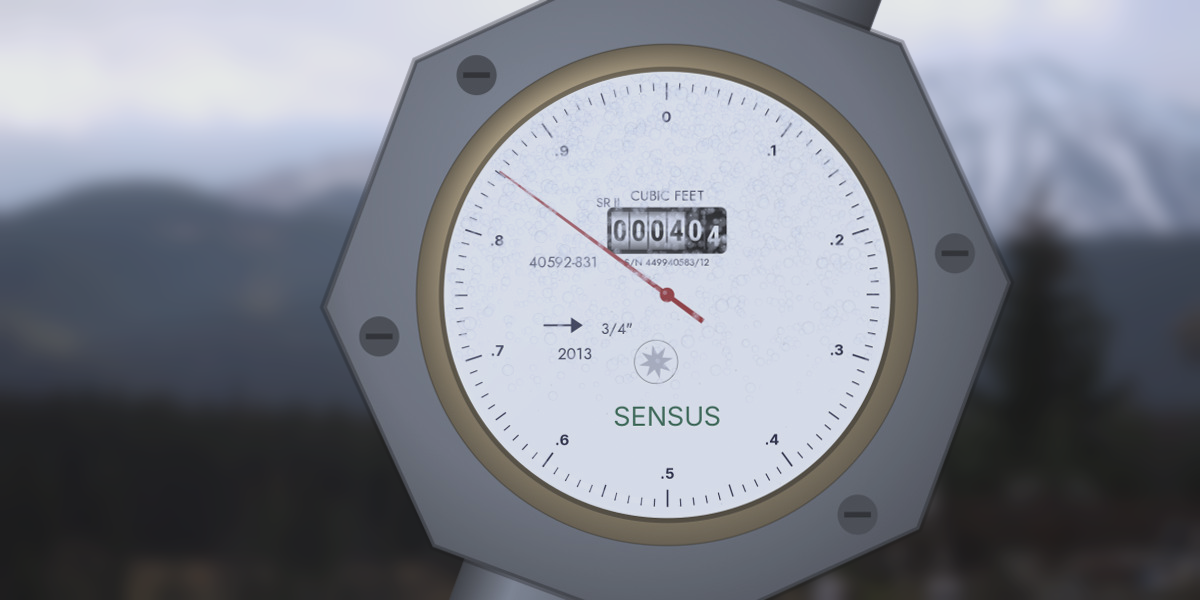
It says 403.85 ft³
